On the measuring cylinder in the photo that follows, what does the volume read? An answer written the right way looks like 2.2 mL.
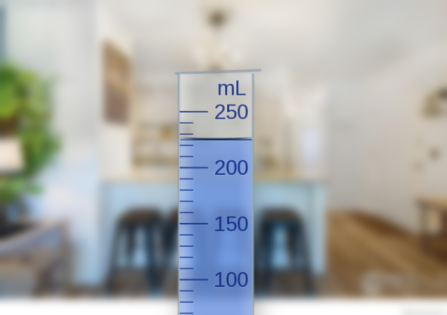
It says 225 mL
